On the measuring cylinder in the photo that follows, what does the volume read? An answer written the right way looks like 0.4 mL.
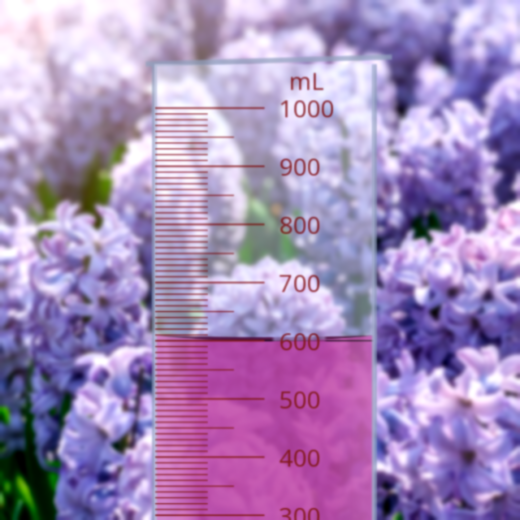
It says 600 mL
